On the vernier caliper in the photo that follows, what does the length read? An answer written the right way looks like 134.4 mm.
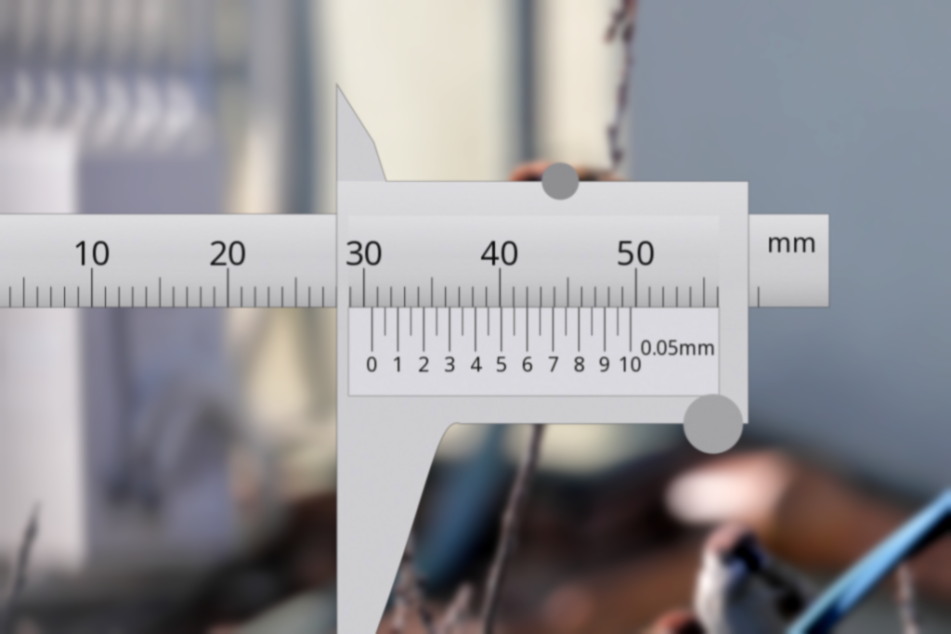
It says 30.6 mm
